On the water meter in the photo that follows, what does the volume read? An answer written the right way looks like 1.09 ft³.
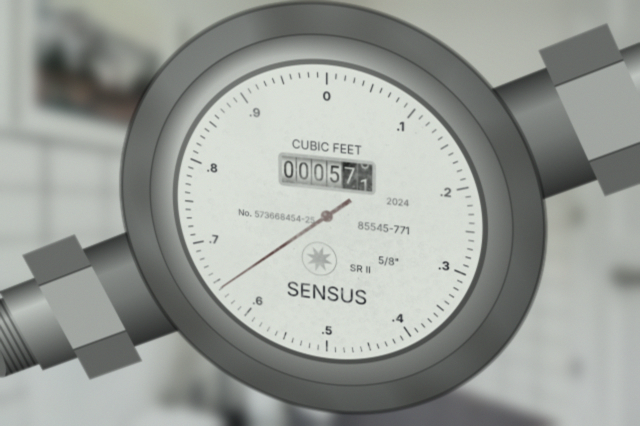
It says 570.64 ft³
